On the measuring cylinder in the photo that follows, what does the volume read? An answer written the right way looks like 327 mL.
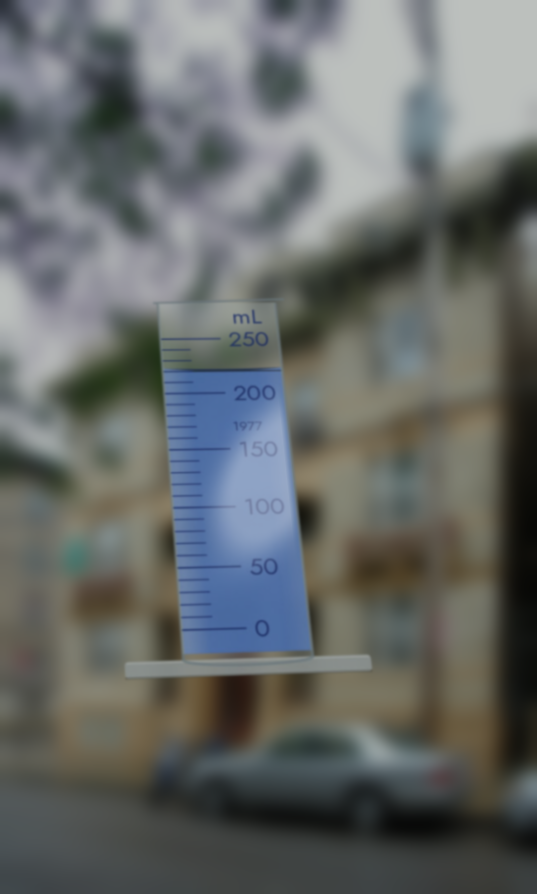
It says 220 mL
